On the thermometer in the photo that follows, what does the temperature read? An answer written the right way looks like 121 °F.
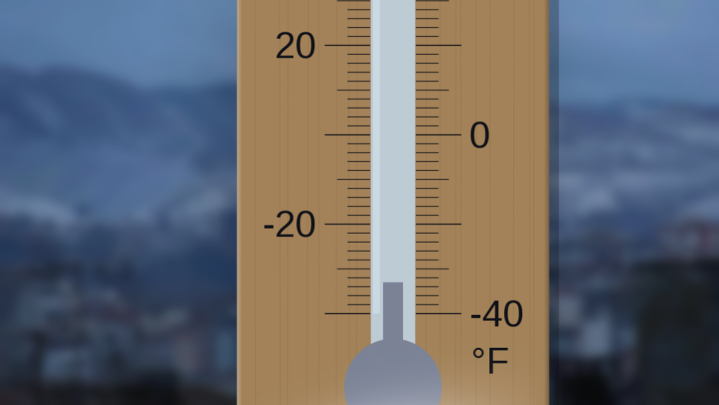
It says -33 °F
